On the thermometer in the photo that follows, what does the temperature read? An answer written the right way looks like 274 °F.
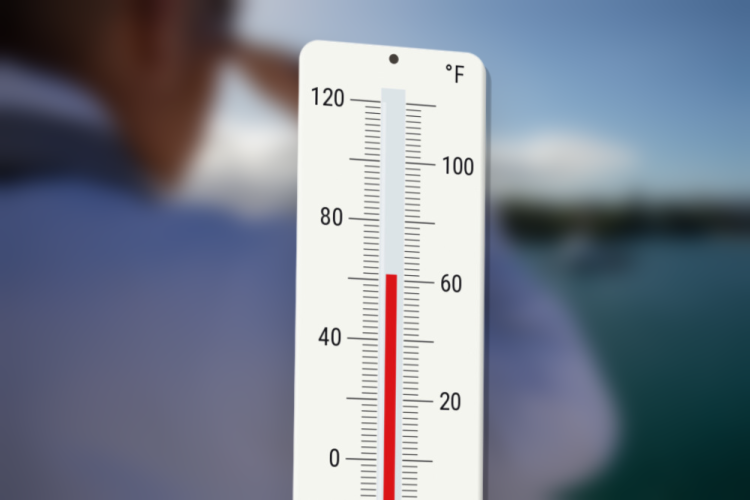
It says 62 °F
